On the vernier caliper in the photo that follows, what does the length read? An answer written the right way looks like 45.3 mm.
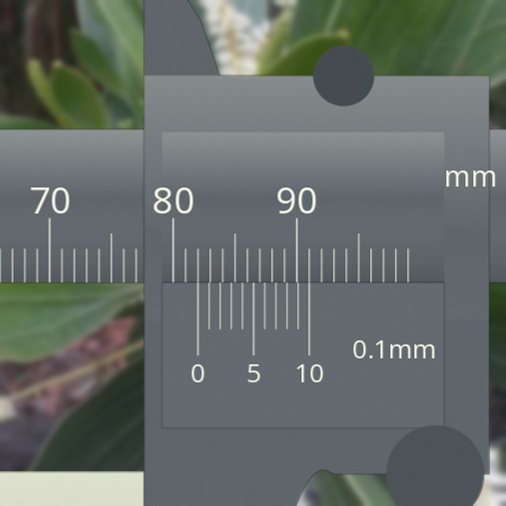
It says 82.0 mm
